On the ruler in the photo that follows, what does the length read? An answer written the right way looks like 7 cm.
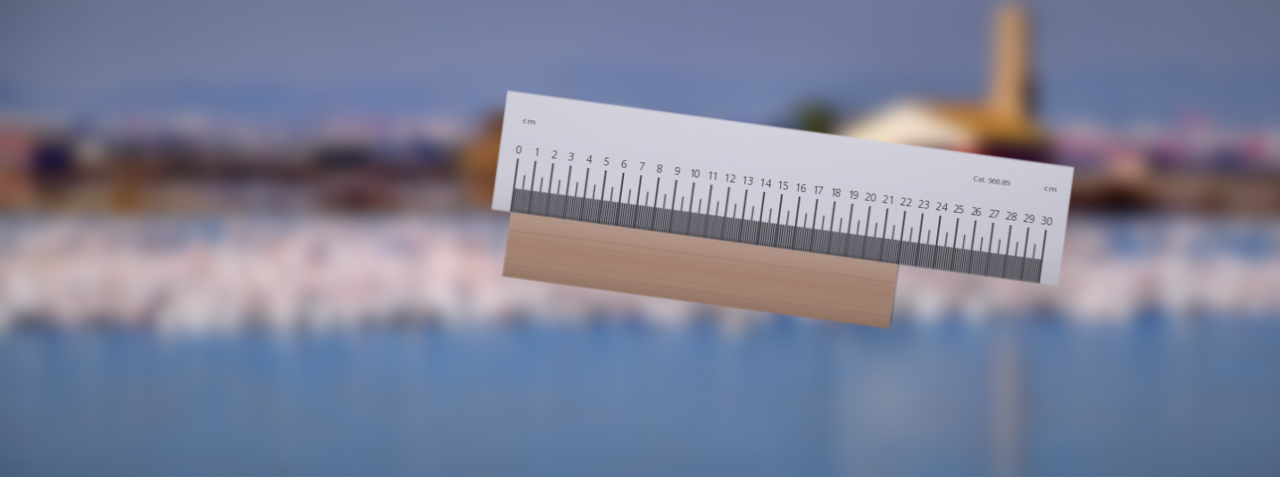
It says 22 cm
